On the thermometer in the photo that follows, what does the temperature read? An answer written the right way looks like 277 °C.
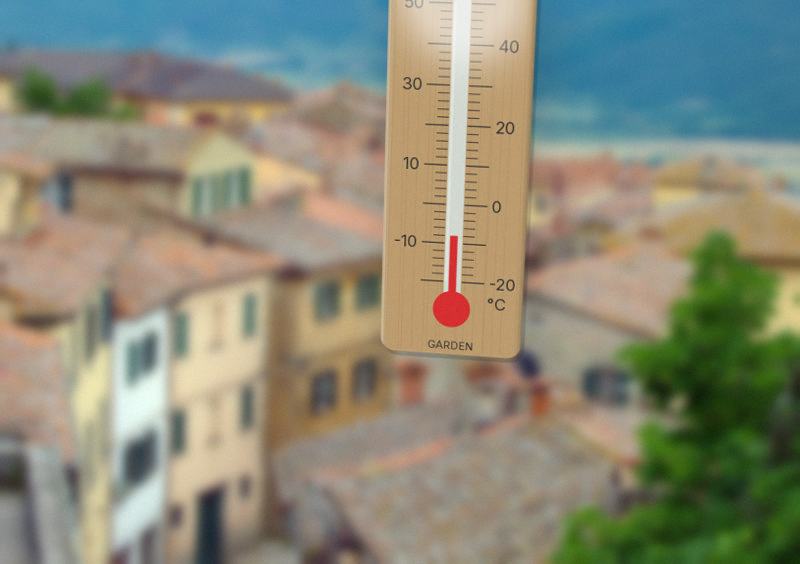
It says -8 °C
